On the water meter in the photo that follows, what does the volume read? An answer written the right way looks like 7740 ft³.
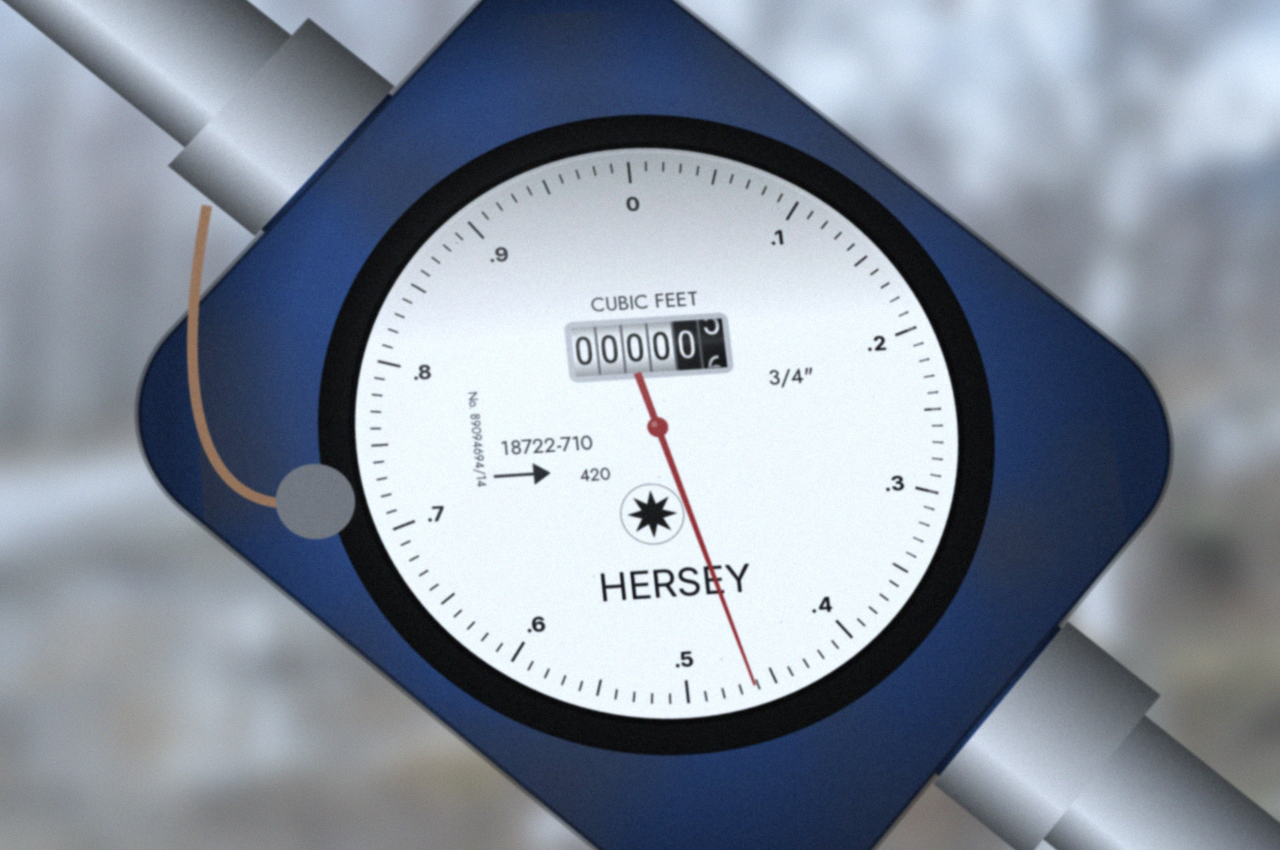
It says 5.46 ft³
